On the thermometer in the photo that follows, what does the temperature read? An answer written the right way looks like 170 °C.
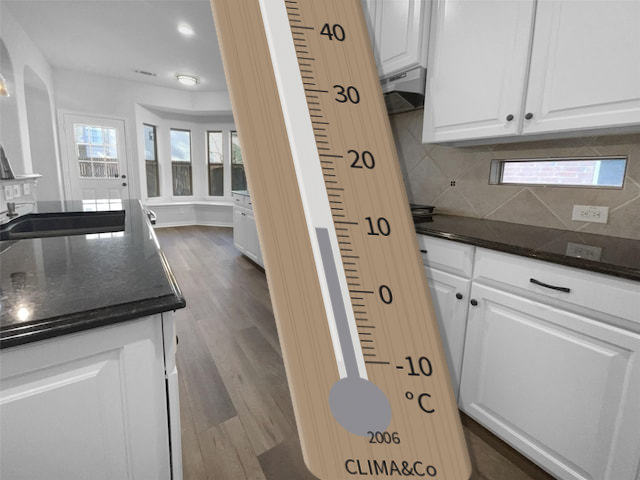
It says 9 °C
